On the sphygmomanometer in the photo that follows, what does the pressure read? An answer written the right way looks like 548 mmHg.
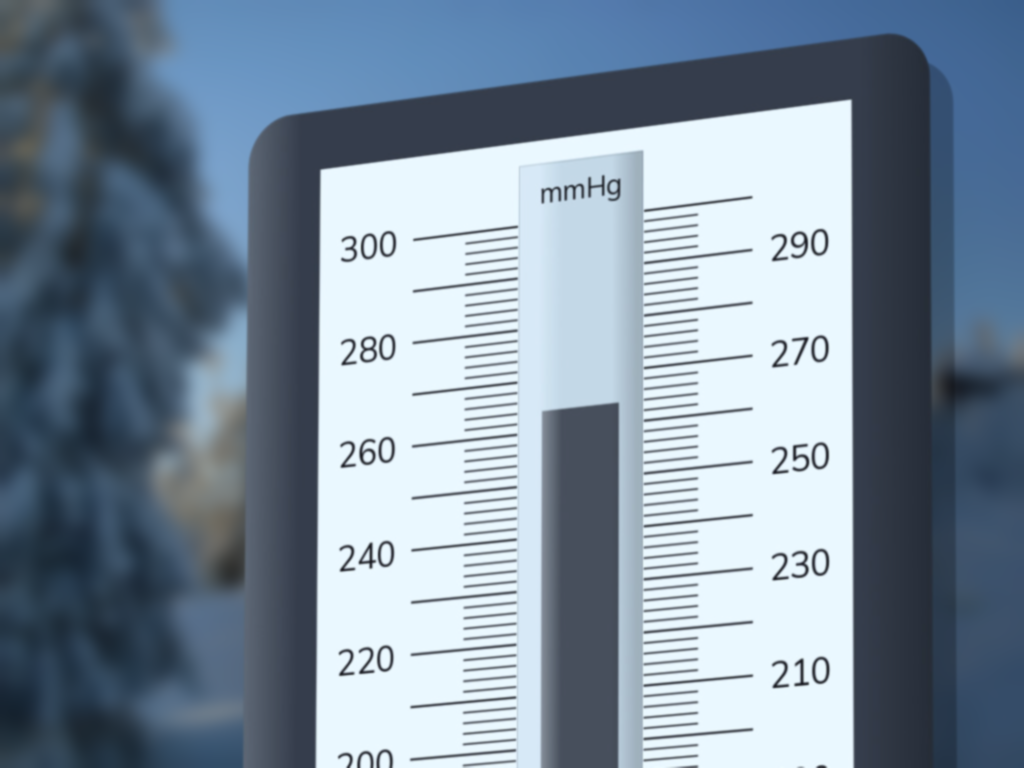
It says 264 mmHg
